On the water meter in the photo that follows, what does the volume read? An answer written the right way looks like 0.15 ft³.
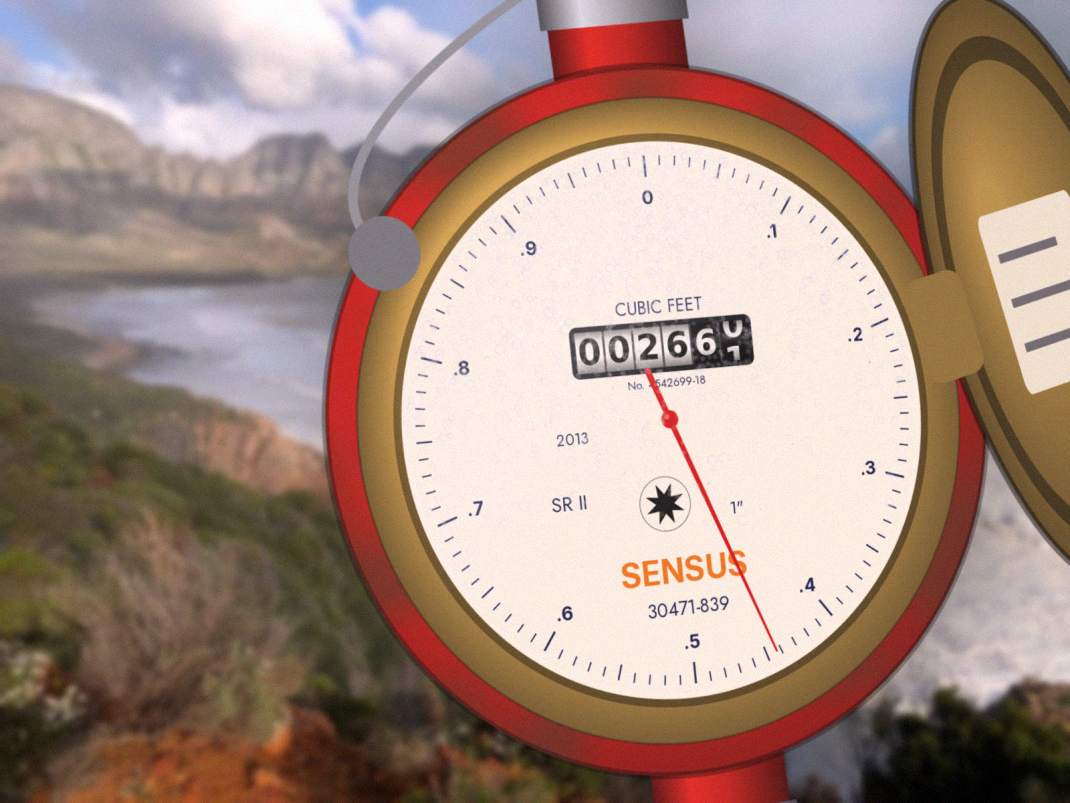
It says 2660.44 ft³
